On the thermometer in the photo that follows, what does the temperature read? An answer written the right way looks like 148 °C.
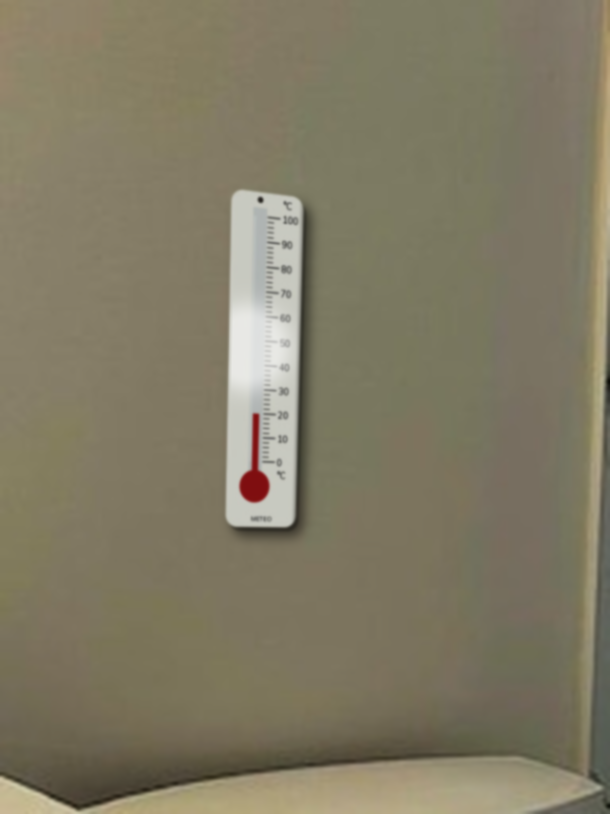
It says 20 °C
